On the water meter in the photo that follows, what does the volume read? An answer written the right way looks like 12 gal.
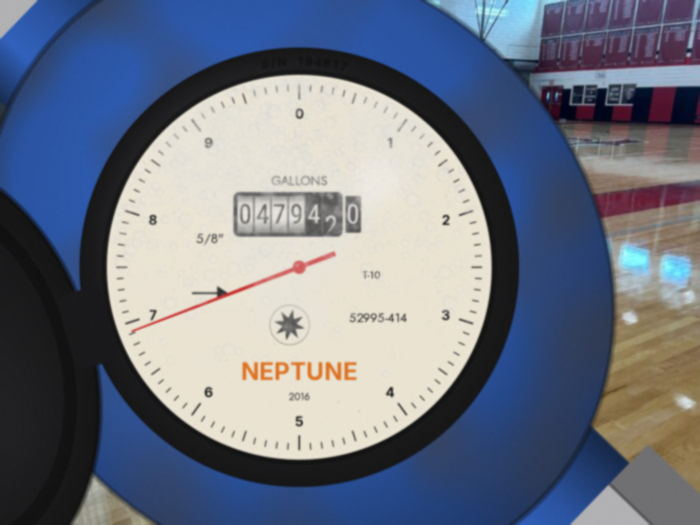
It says 479416.9 gal
